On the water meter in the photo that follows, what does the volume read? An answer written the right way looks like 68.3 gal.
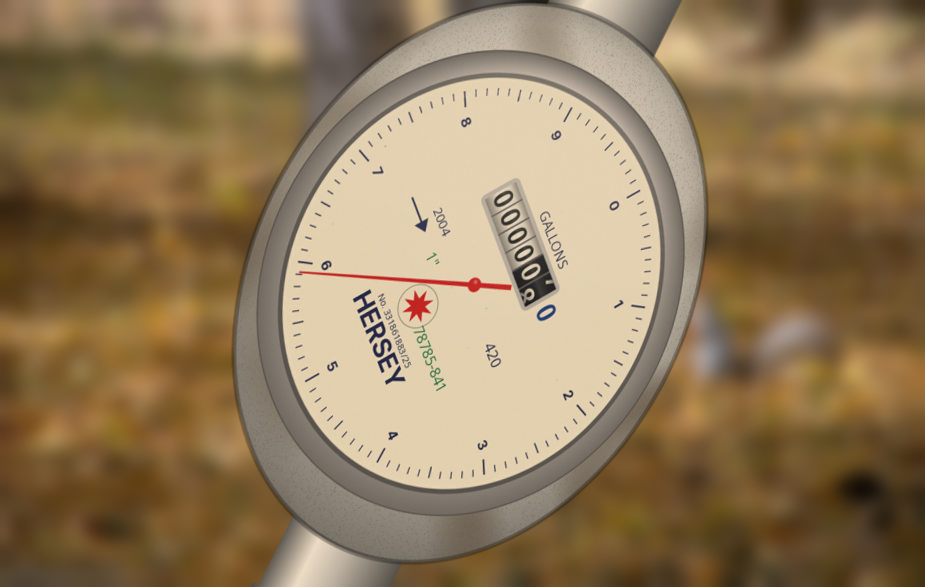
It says 75.9 gal
